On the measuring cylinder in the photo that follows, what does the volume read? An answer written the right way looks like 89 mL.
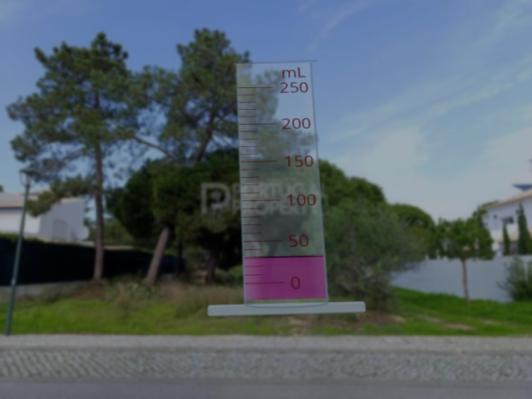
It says 30 mL
